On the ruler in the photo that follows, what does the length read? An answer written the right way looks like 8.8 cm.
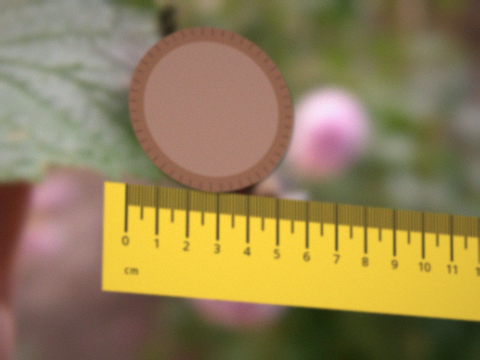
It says 5.5 cm
